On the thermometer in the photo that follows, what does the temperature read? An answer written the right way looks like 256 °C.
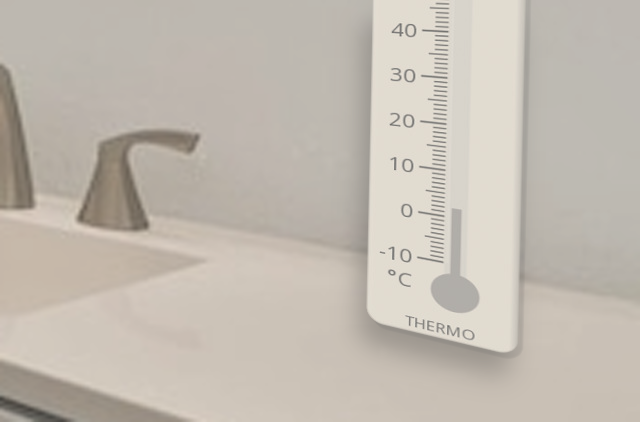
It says 2 °C
